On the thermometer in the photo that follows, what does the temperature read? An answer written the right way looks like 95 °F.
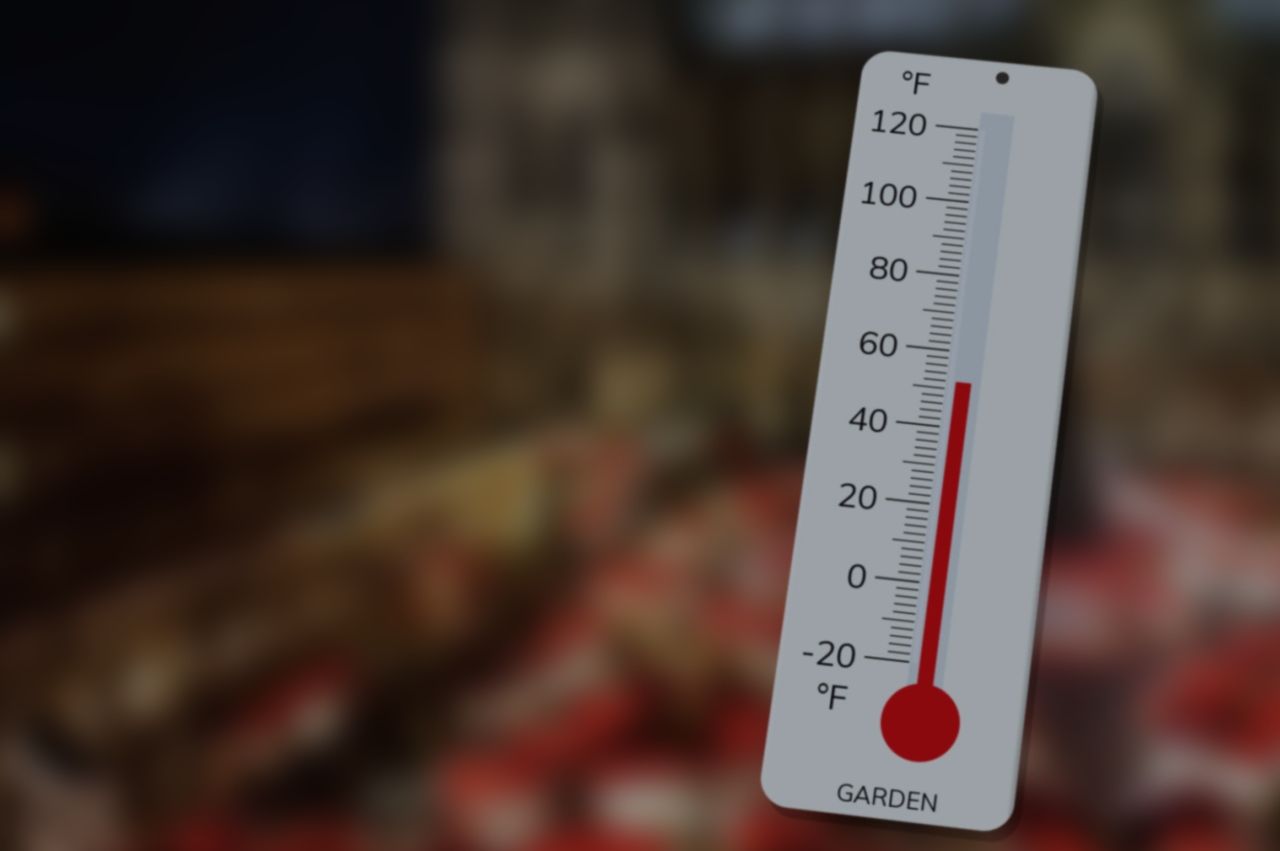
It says 52 °F
